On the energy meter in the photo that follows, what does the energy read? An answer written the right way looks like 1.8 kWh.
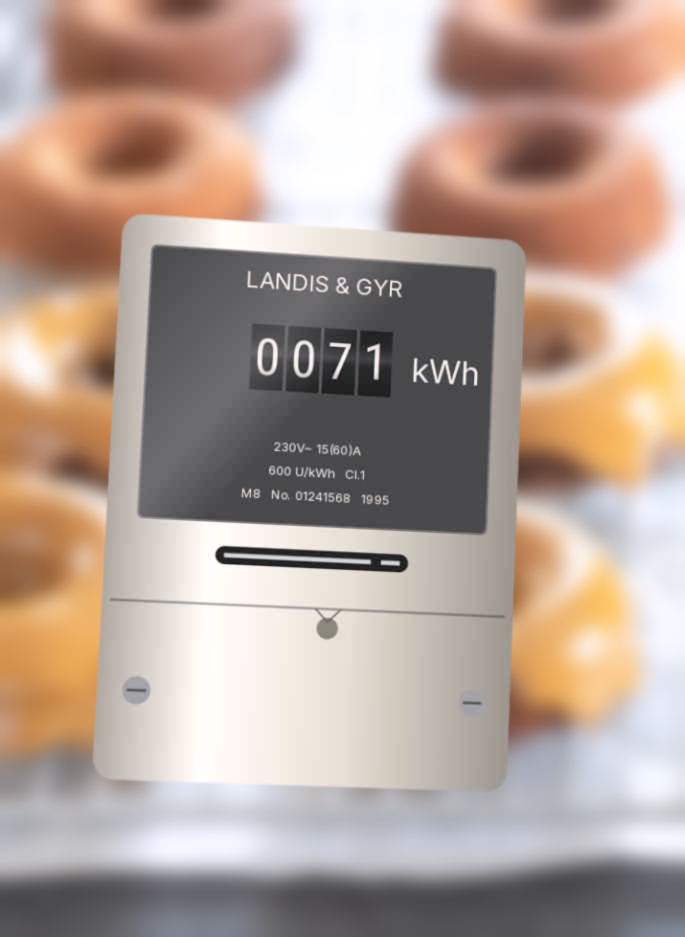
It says 71 kWh
